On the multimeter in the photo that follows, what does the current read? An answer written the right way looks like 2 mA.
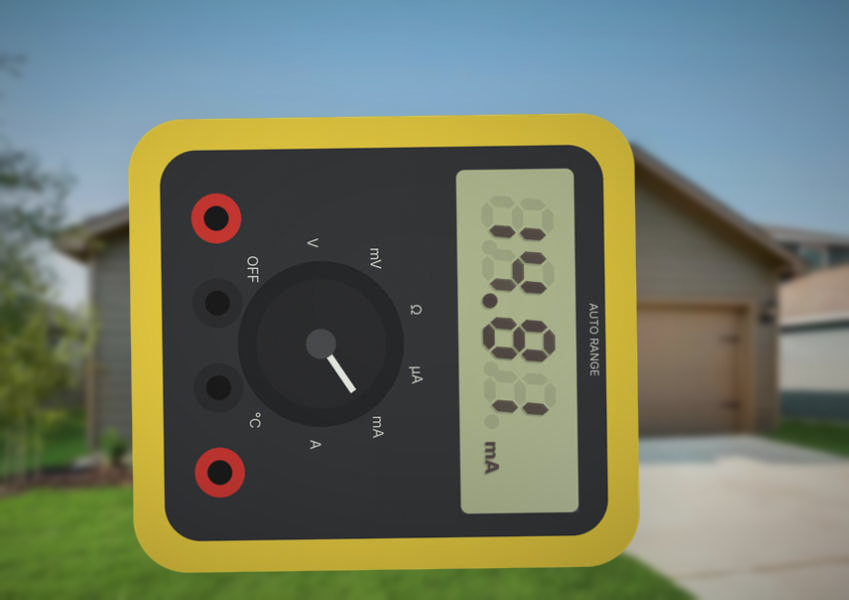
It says 14.81 mA
